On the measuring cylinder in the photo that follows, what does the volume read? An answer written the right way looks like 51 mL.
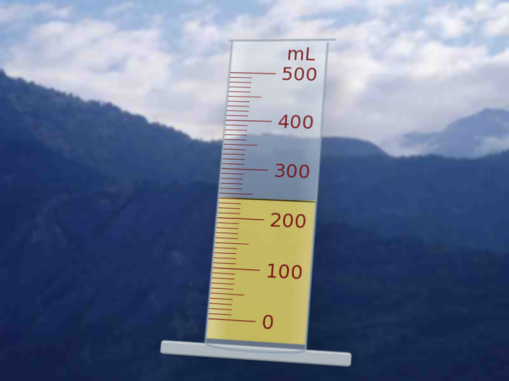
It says 240 mL
